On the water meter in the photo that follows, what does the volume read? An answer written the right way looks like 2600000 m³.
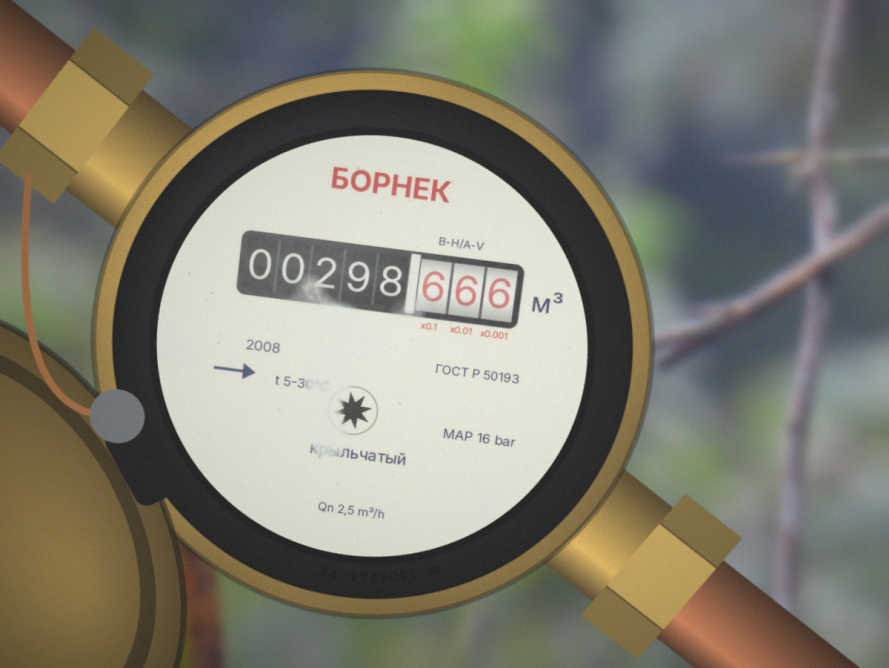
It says 298.666 m³
